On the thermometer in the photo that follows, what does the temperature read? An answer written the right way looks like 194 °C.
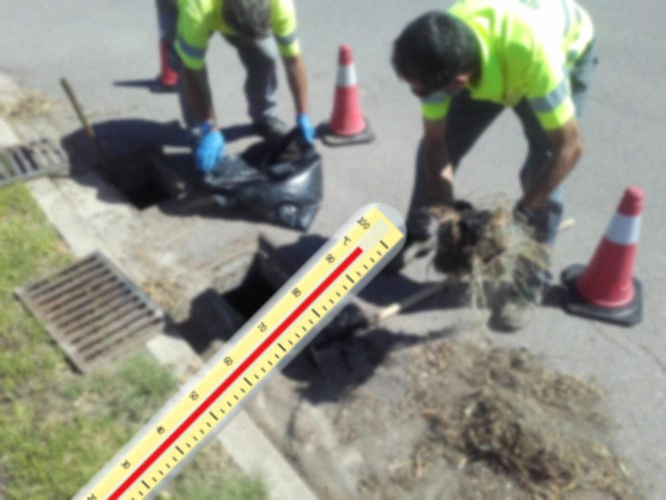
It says 96 °C
